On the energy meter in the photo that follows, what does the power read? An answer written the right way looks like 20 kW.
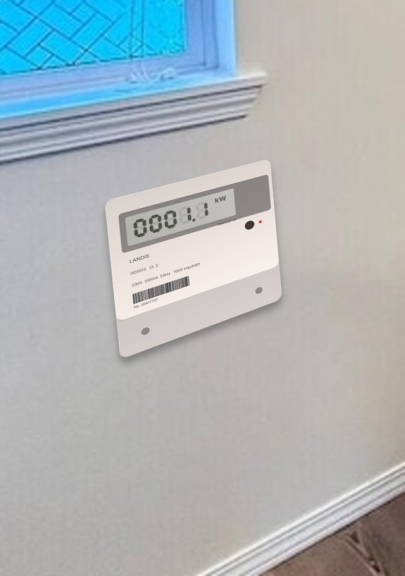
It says 1.1 kW
